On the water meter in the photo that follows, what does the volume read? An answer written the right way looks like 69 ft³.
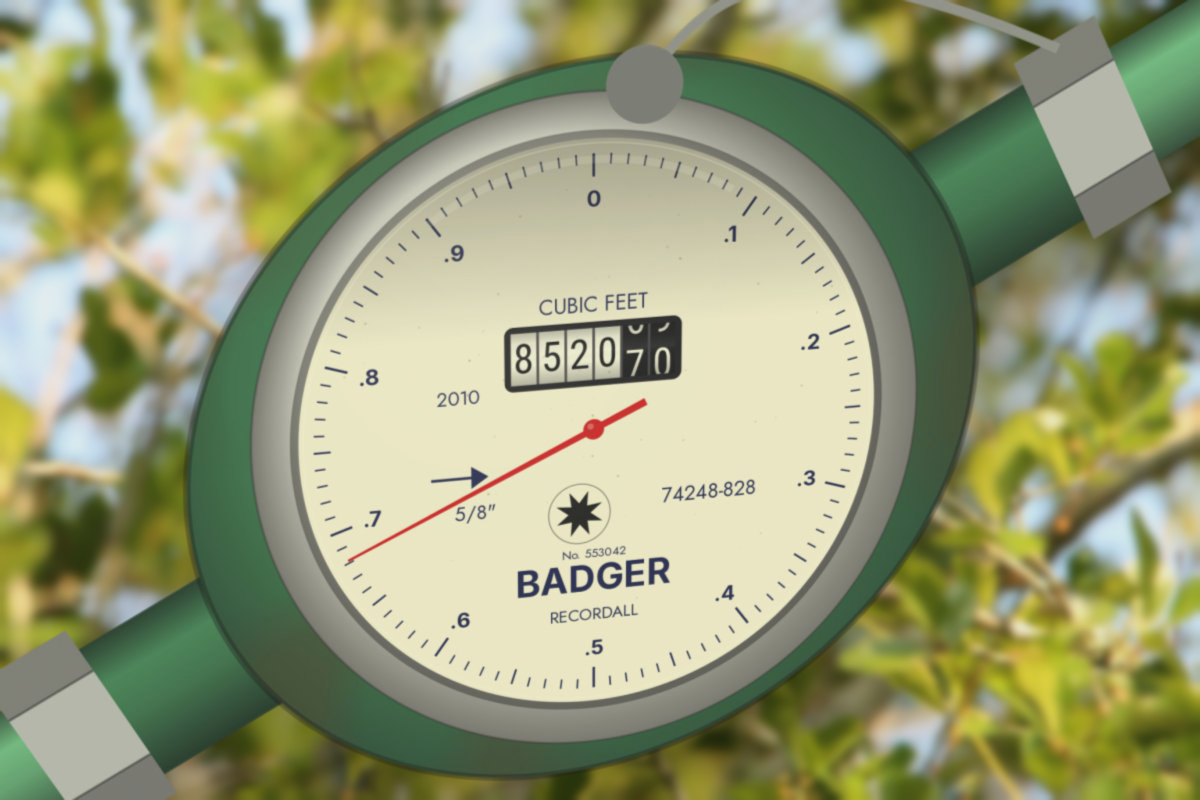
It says 852069.68 ft³
